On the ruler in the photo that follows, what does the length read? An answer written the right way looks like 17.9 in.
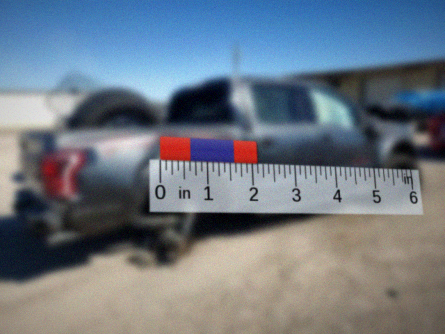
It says 2.125 in
